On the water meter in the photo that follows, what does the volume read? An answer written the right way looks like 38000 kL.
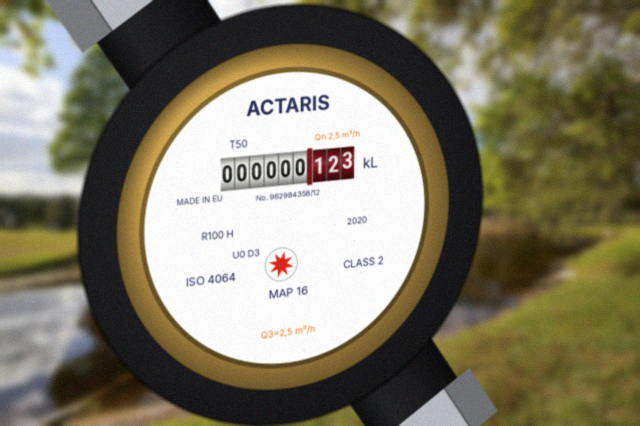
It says 0.123 kL
